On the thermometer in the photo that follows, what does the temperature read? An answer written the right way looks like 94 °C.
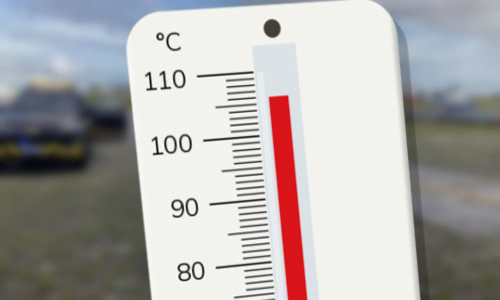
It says 106 °C
